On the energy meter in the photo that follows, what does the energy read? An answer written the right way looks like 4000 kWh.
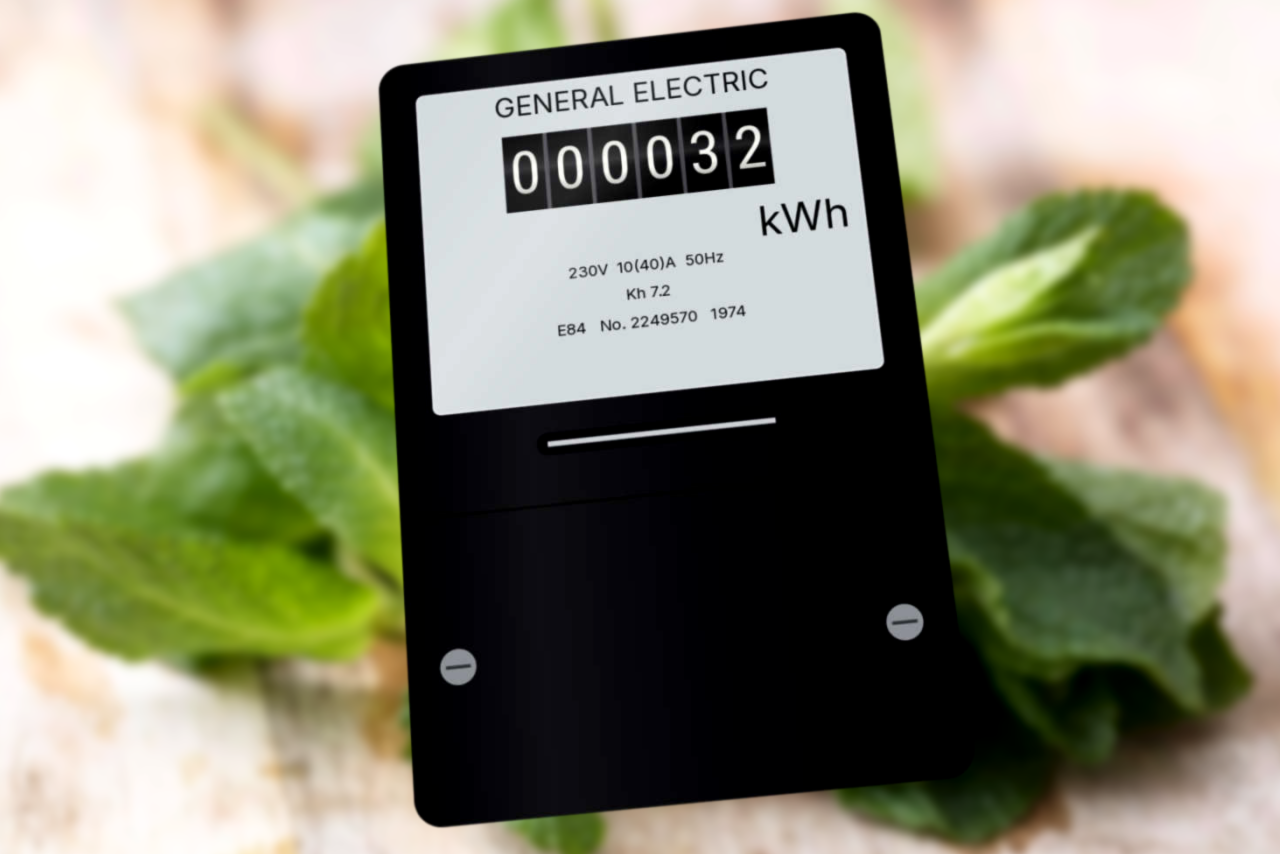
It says 32 kWh
